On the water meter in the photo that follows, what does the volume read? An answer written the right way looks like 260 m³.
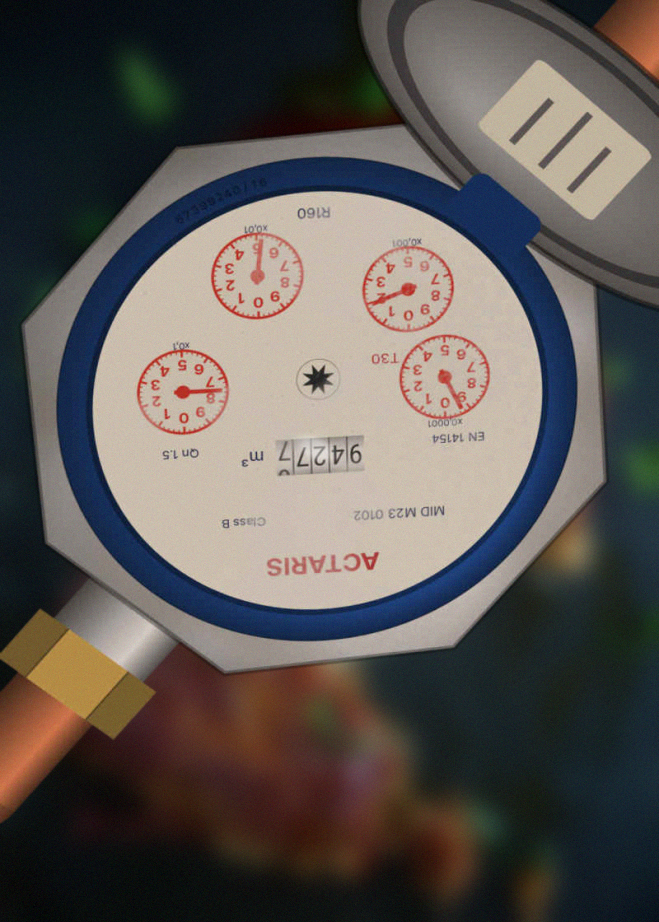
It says 94276.7519 m³
